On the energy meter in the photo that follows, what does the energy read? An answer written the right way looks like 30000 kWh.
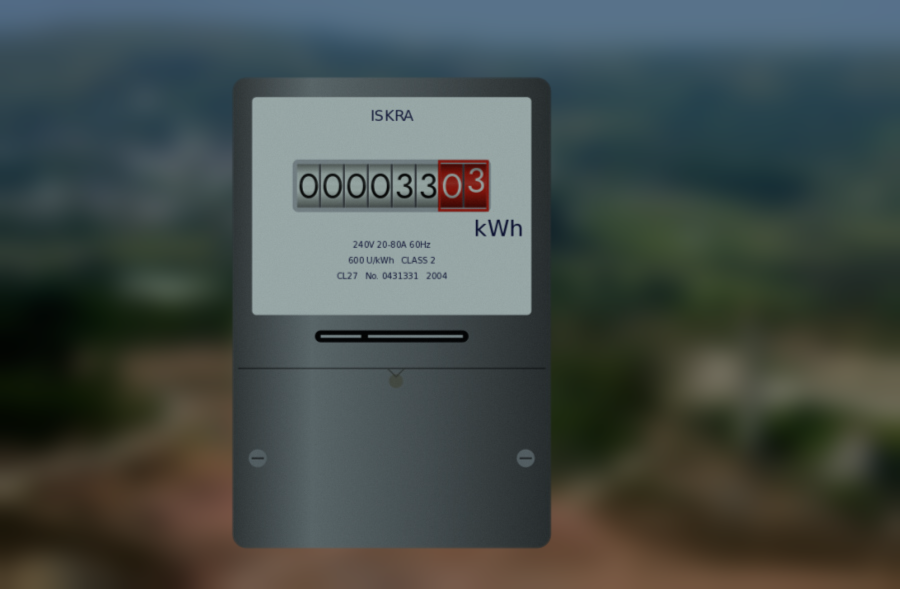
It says 33.03 kWh
